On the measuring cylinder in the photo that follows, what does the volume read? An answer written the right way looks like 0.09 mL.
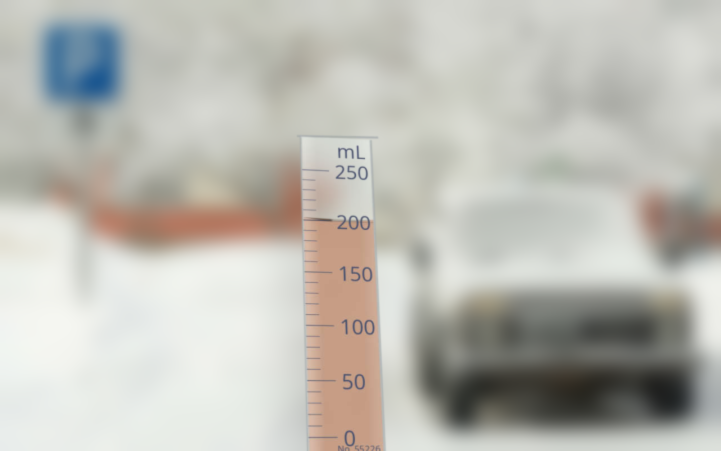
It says 200 mL
